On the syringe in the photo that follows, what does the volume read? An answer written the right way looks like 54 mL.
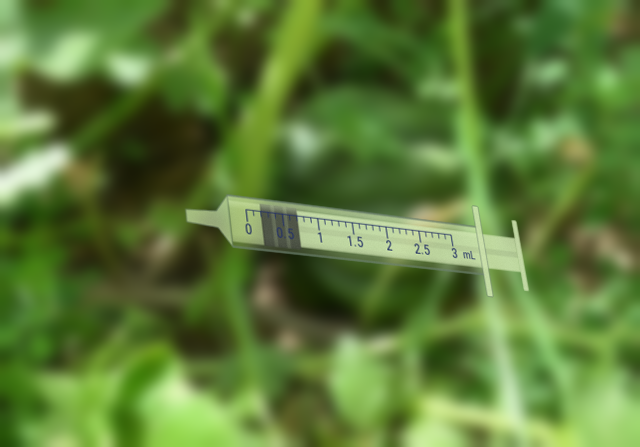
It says 0.2 mL
